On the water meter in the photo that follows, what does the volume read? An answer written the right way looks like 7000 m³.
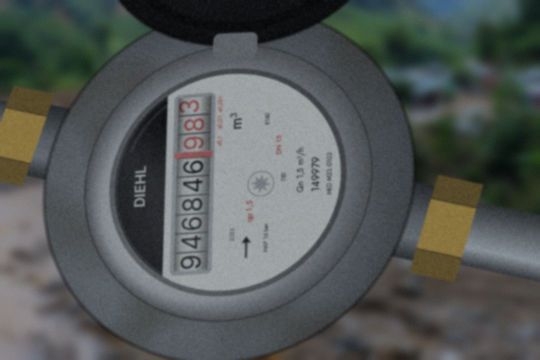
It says 946846.983 m³
